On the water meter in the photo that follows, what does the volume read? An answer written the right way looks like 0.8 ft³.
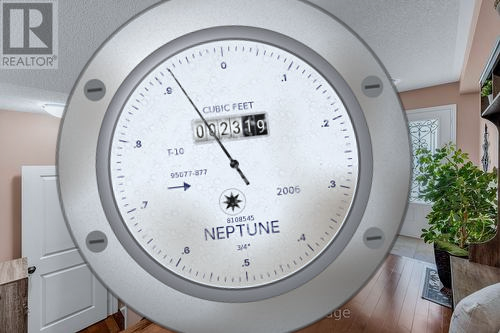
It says 2318.92 ft³
